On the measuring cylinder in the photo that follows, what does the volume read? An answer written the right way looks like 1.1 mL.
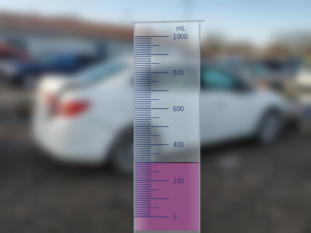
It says 300 mL
